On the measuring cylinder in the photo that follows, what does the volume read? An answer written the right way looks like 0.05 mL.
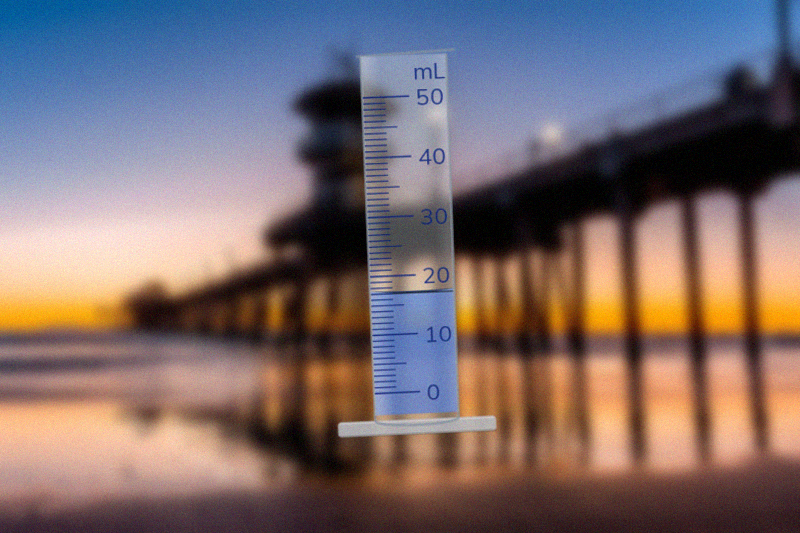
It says 17 mL
